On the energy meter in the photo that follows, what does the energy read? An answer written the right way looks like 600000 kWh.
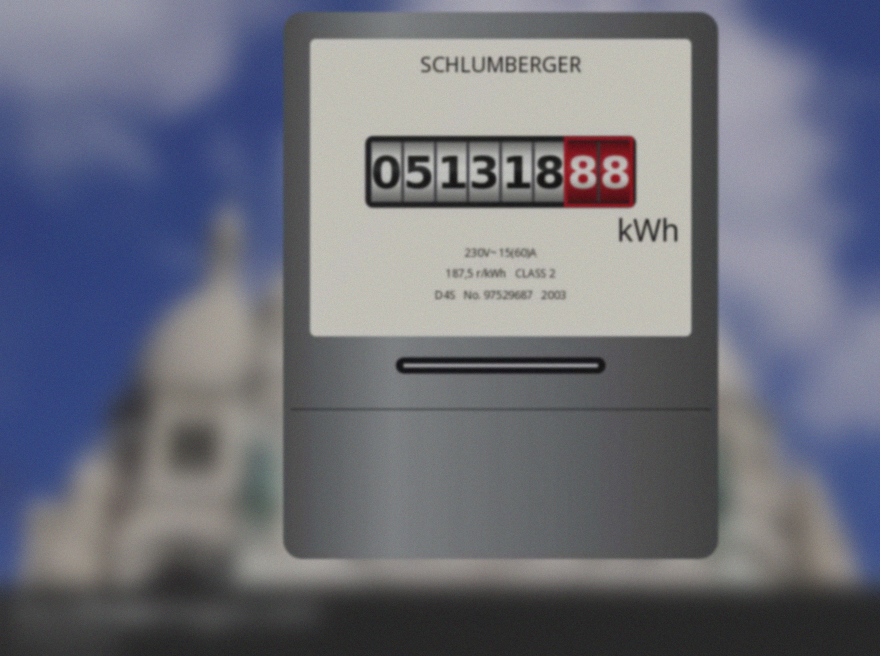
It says 51318.88 kWh
